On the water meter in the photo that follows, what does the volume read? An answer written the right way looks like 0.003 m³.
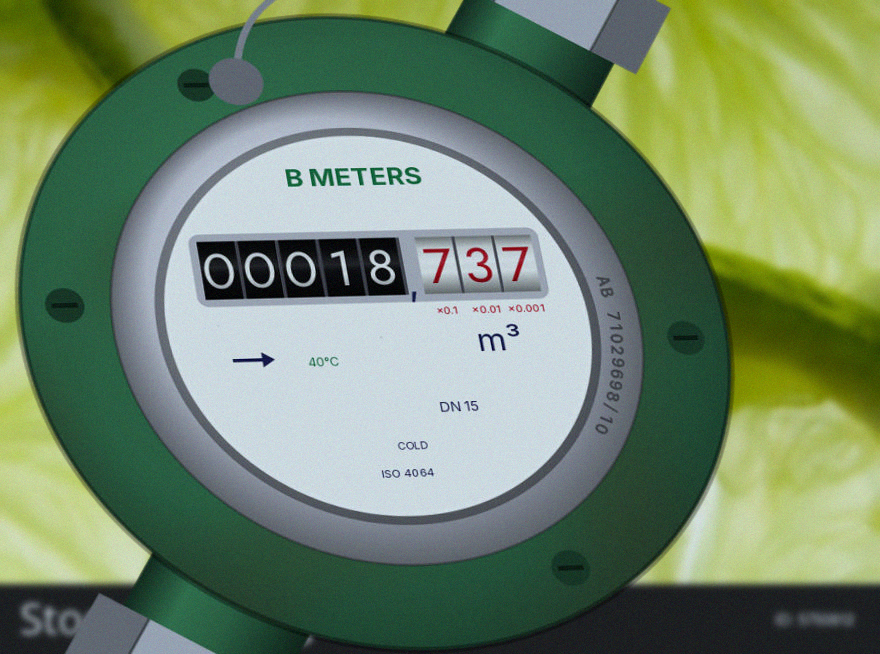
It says 18.737 m³
